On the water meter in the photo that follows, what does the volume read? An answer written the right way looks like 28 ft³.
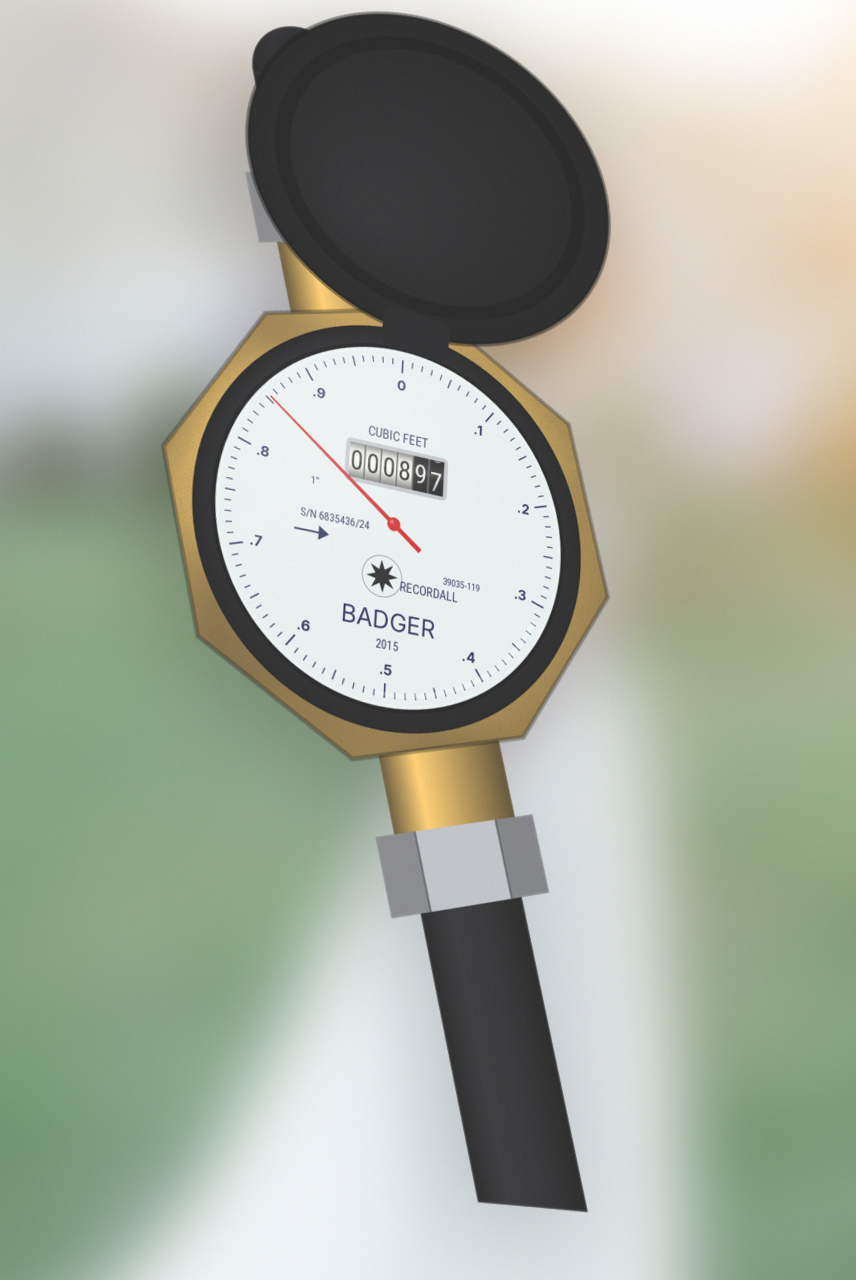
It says 896.85 ft³
